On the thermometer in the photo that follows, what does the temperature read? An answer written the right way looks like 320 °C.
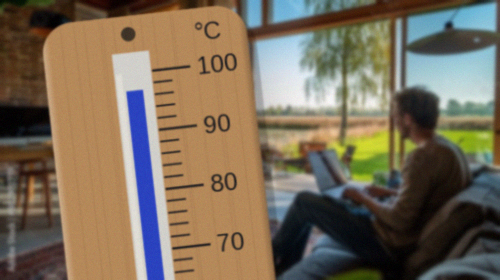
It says 97 °C
